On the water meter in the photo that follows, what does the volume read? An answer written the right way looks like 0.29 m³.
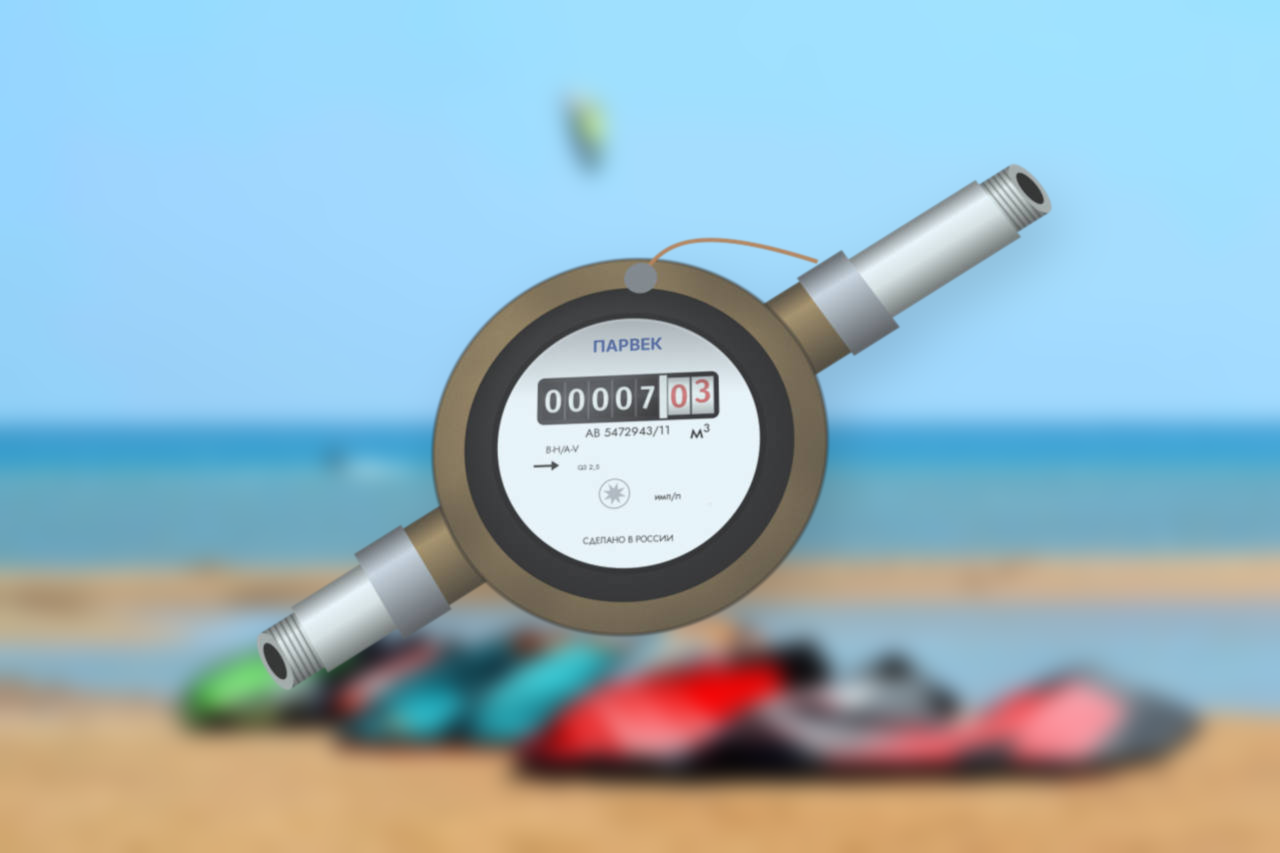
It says 7.03 m³
